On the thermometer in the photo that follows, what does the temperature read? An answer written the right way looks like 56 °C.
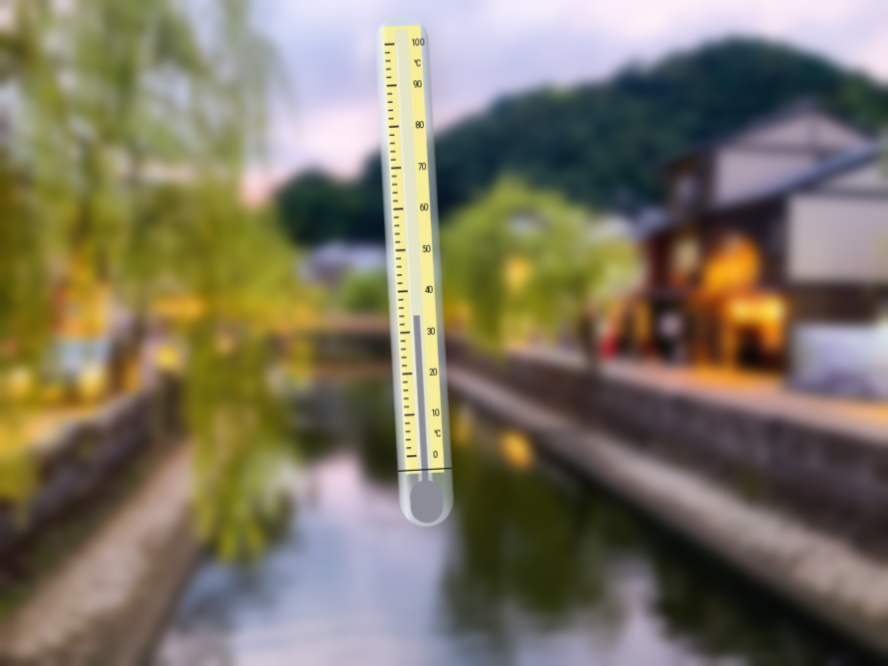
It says 34 °C
